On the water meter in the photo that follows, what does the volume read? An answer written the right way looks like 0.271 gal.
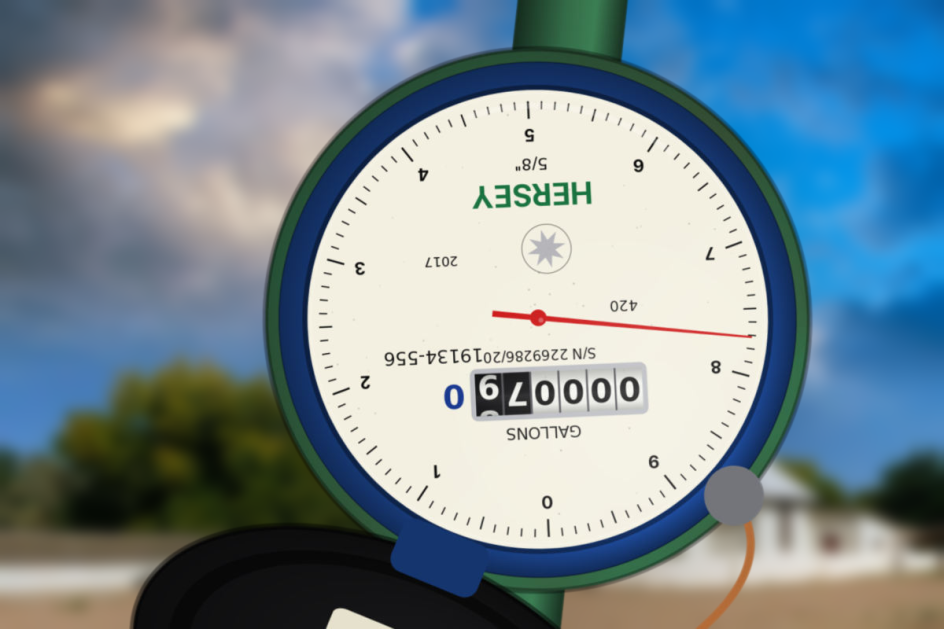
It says 787.7 gal
